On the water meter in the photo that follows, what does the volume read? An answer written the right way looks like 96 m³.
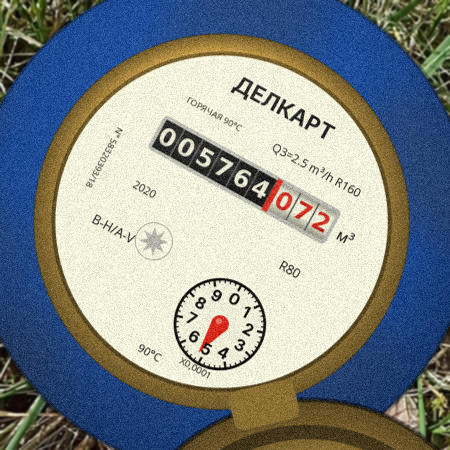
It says 5764.0725 m³
